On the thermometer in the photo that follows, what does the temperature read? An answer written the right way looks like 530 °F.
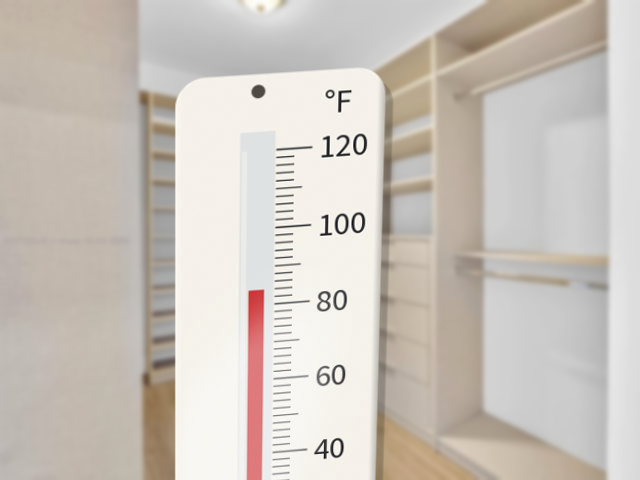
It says 84 °F
